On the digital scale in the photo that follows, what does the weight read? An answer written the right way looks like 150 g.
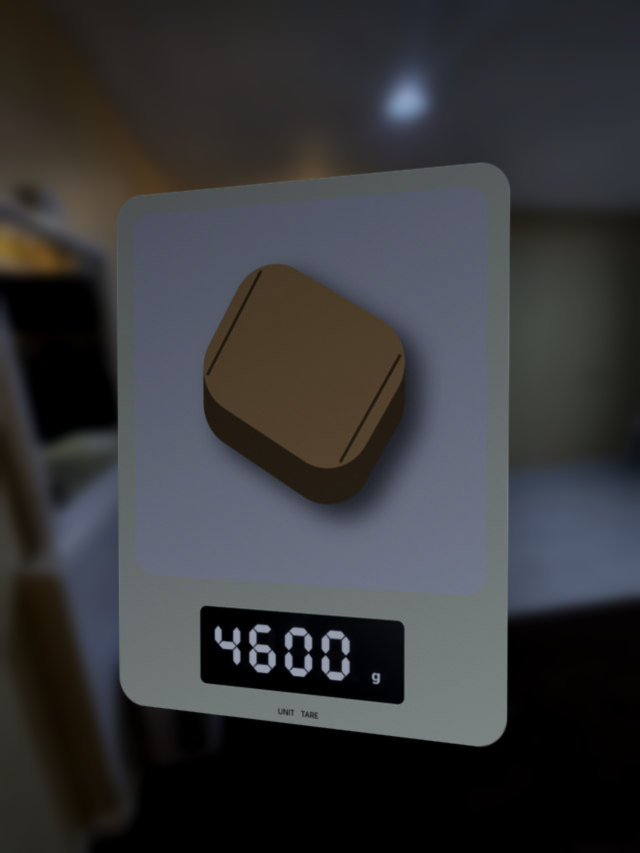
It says 4600 g
